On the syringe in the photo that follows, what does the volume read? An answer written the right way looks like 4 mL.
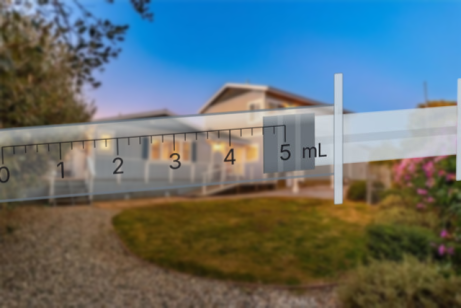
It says 4.6 mL
